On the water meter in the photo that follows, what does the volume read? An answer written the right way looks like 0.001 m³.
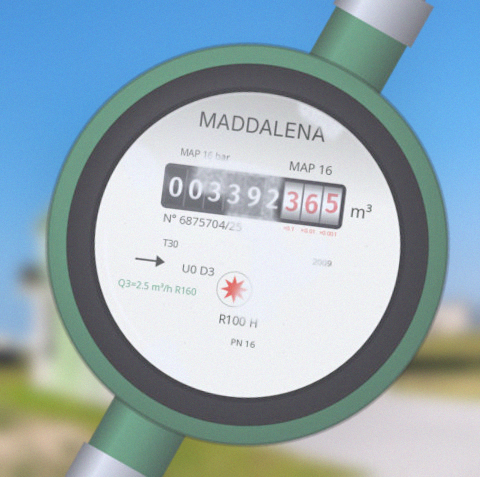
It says 3392.365 m³
